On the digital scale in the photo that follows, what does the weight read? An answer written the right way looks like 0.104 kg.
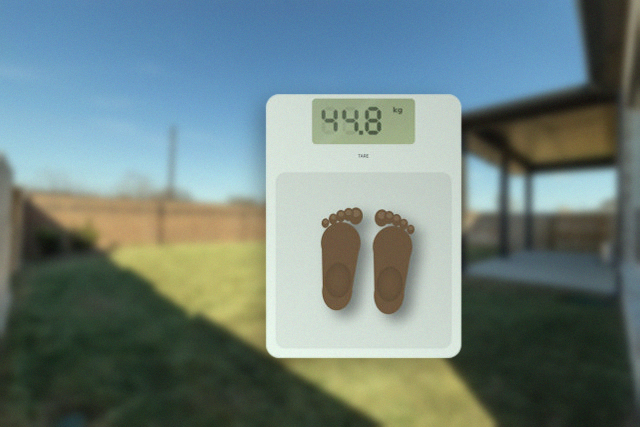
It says 44.8 kg
